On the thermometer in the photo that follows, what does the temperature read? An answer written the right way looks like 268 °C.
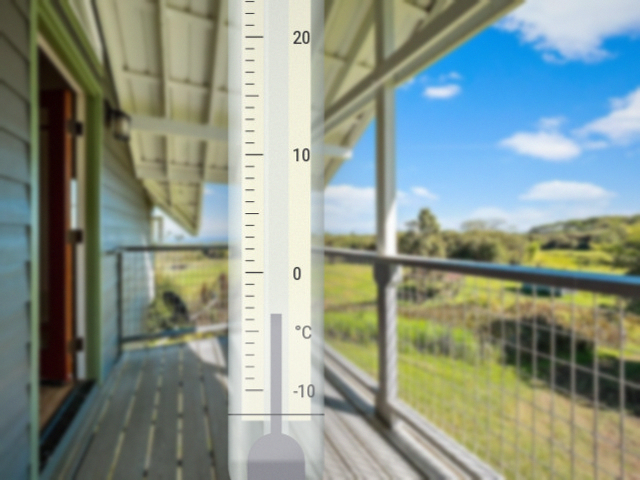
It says -3.5 °C
